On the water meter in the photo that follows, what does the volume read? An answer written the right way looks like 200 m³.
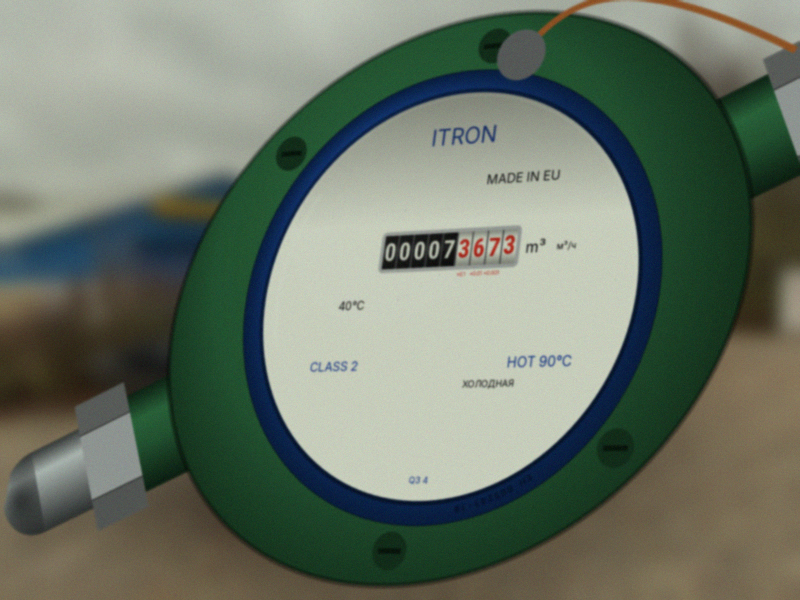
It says 7.3673 m³
